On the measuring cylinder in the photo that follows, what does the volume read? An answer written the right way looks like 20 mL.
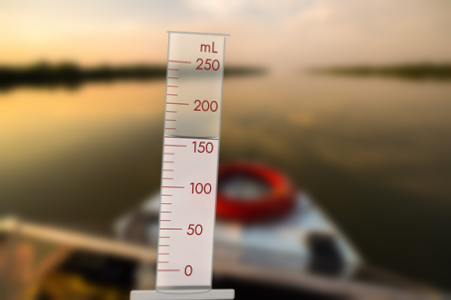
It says 160 mL
